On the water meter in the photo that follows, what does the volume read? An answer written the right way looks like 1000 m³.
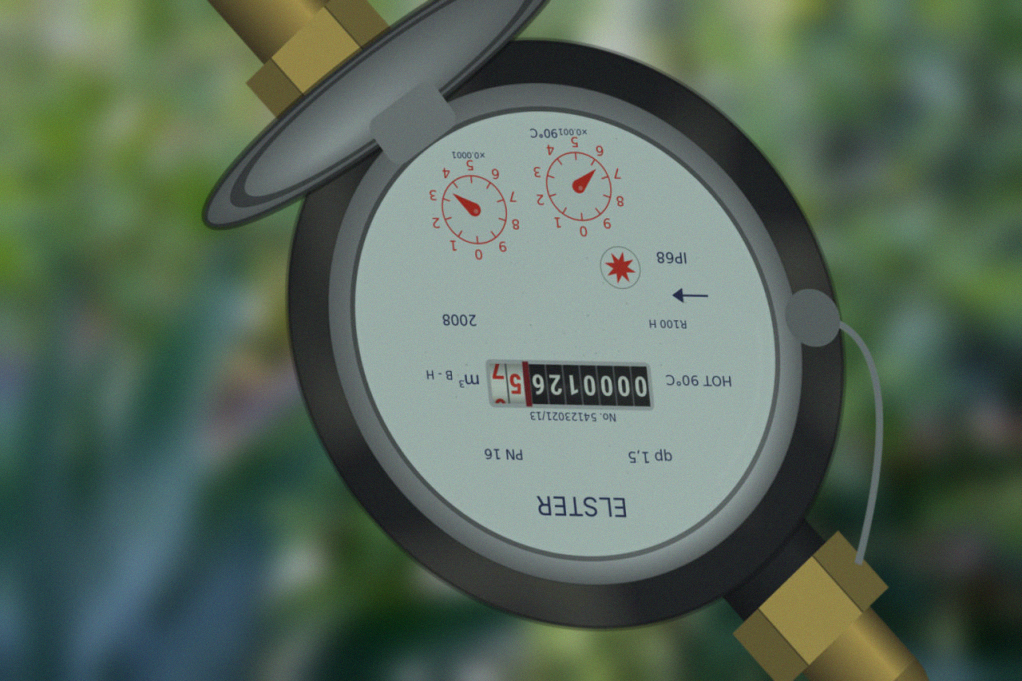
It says 126.5663 m³
